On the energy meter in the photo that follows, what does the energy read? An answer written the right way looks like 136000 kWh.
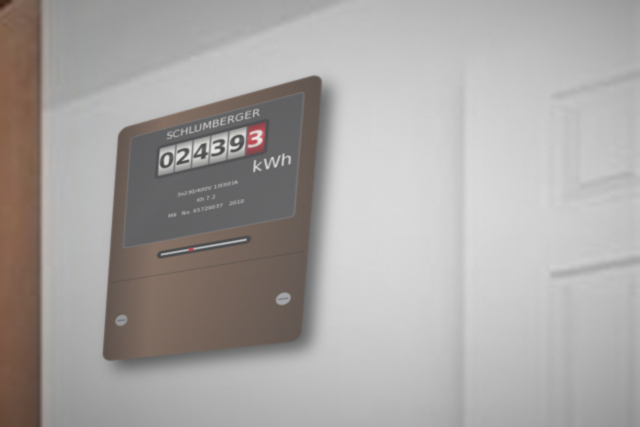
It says 2439.3 kWh
